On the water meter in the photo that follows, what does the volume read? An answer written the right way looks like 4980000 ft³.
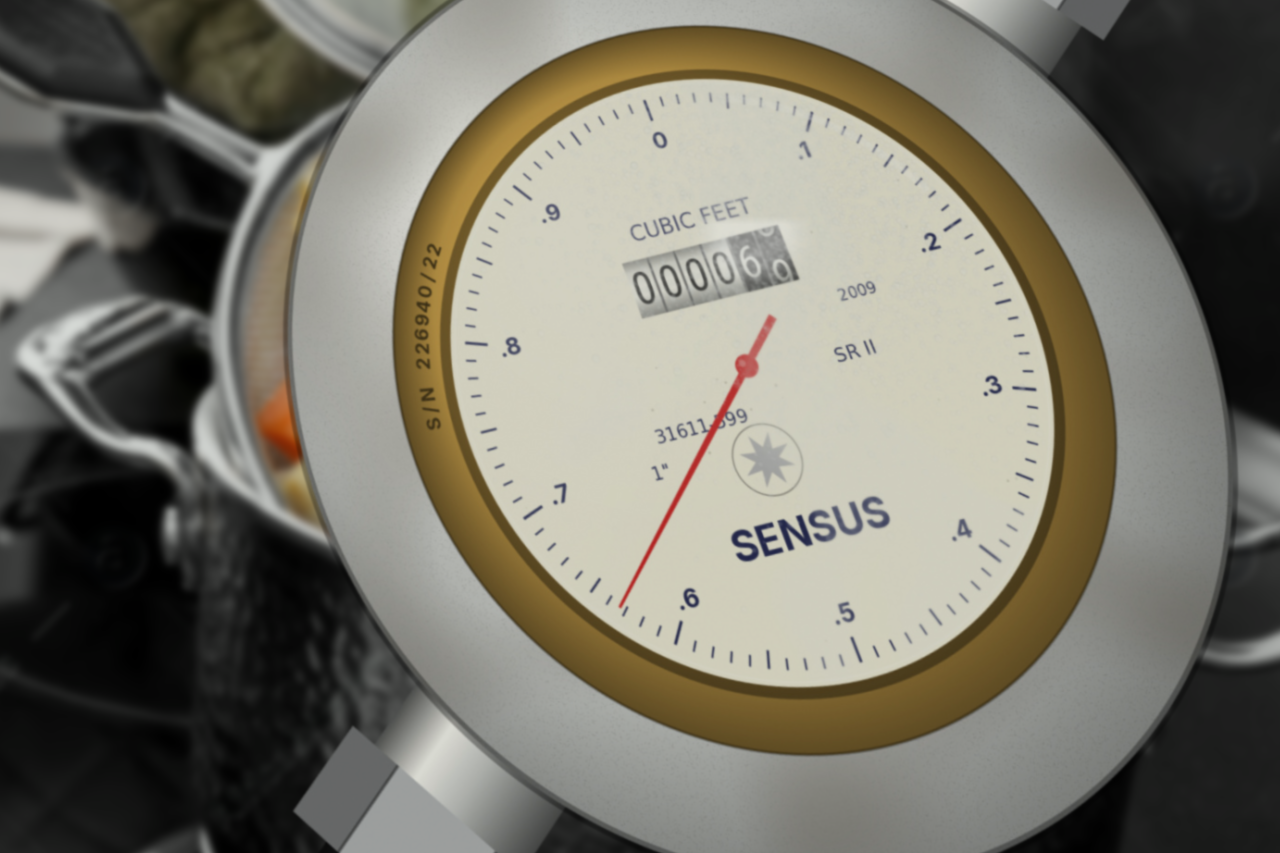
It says 68.63 ft³
